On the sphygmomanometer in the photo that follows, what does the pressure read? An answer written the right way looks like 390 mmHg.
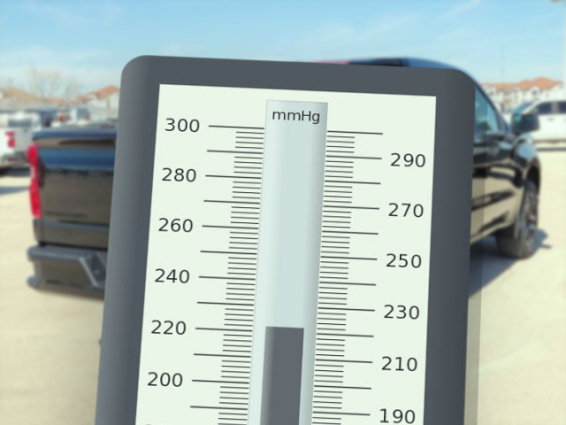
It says 222 mmHg
